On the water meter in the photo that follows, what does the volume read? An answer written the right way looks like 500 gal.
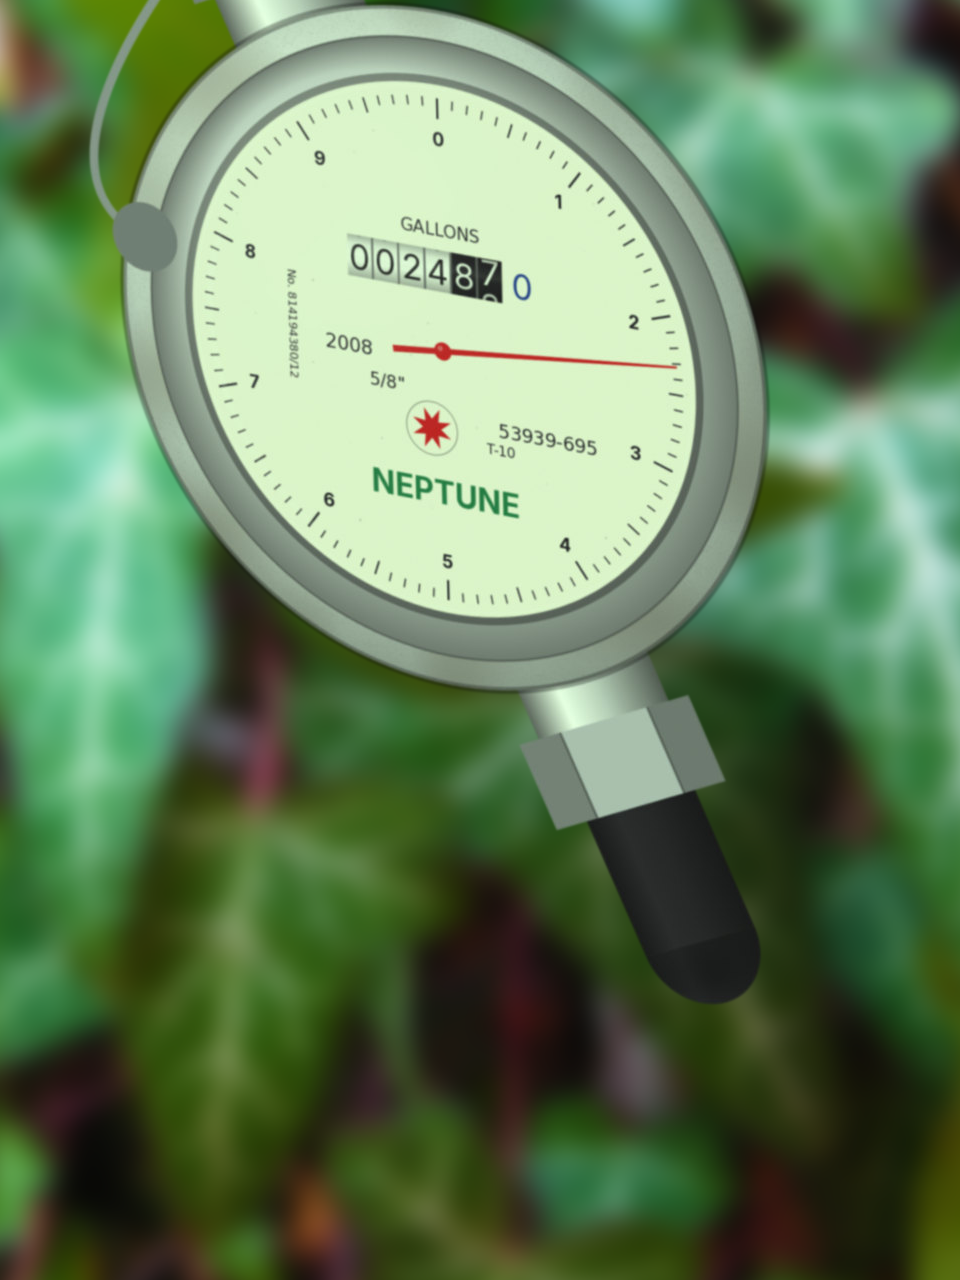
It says 24872.3 gal
